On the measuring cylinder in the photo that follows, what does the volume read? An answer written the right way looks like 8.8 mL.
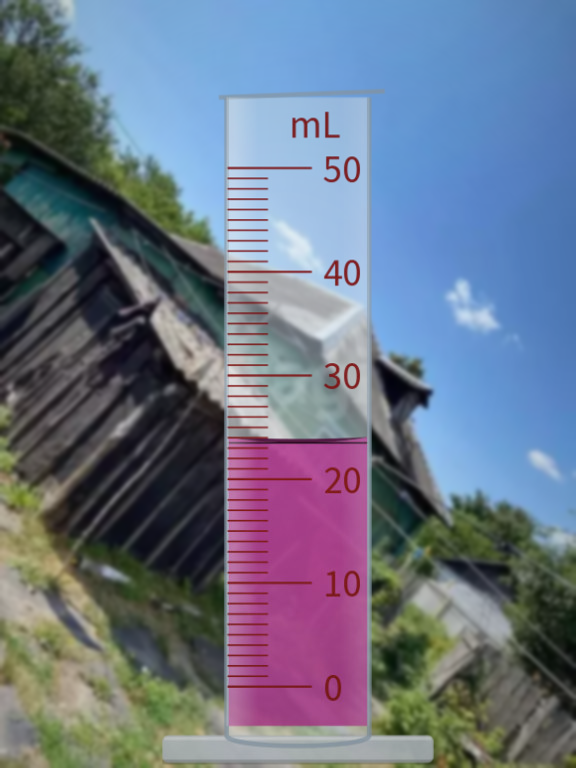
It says 23.5 mL
